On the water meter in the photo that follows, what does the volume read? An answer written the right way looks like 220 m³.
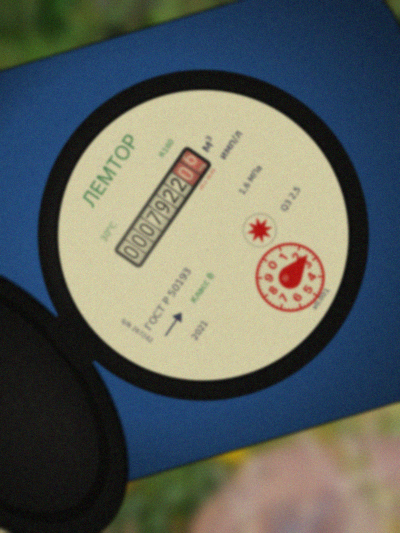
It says 7922.062 m³
